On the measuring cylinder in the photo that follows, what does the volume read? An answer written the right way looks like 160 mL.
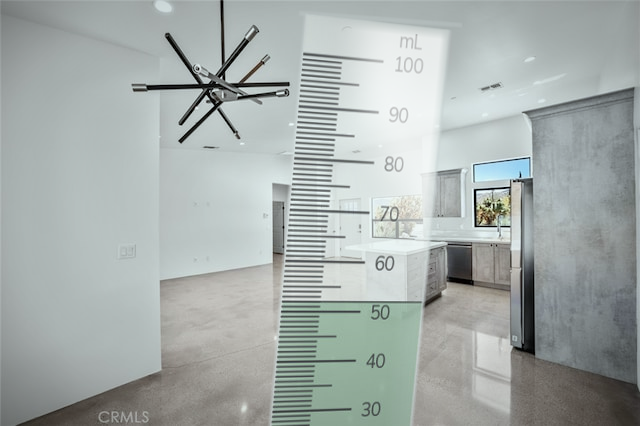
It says 52 mL
